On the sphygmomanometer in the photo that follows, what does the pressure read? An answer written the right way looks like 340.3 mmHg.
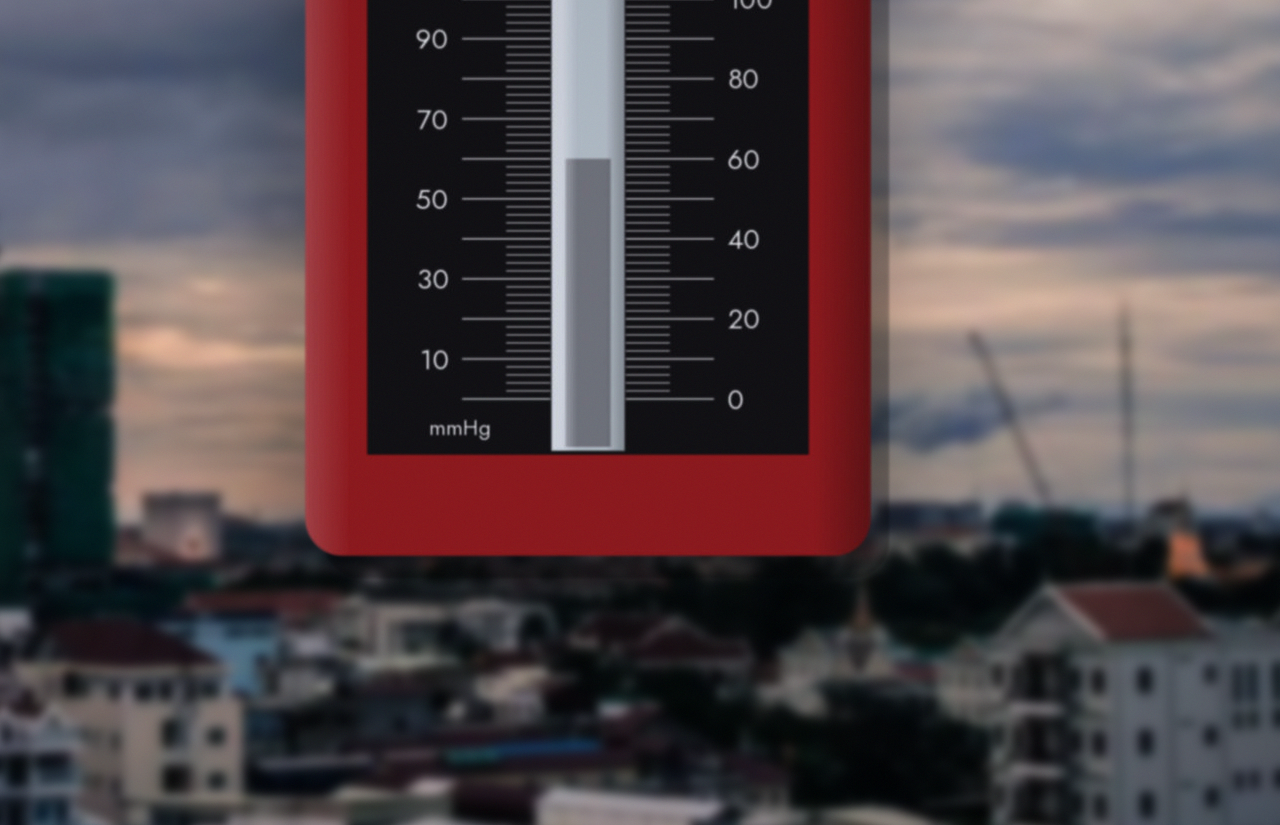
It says 60 mmHg
